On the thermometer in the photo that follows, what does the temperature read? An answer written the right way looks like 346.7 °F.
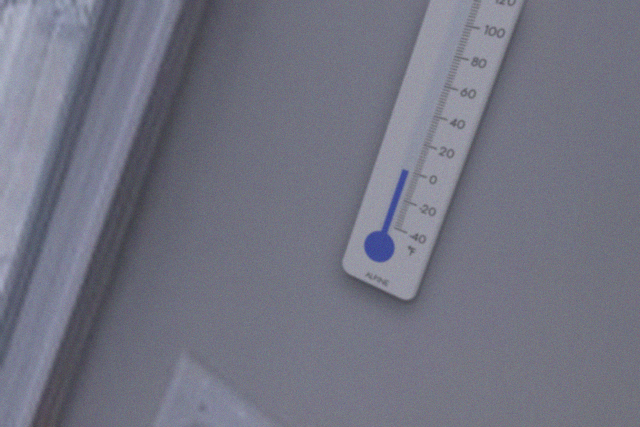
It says 0 °F
